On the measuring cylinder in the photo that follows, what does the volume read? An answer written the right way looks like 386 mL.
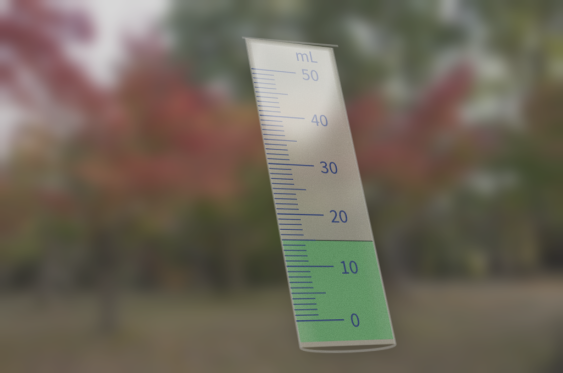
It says 15 mL
